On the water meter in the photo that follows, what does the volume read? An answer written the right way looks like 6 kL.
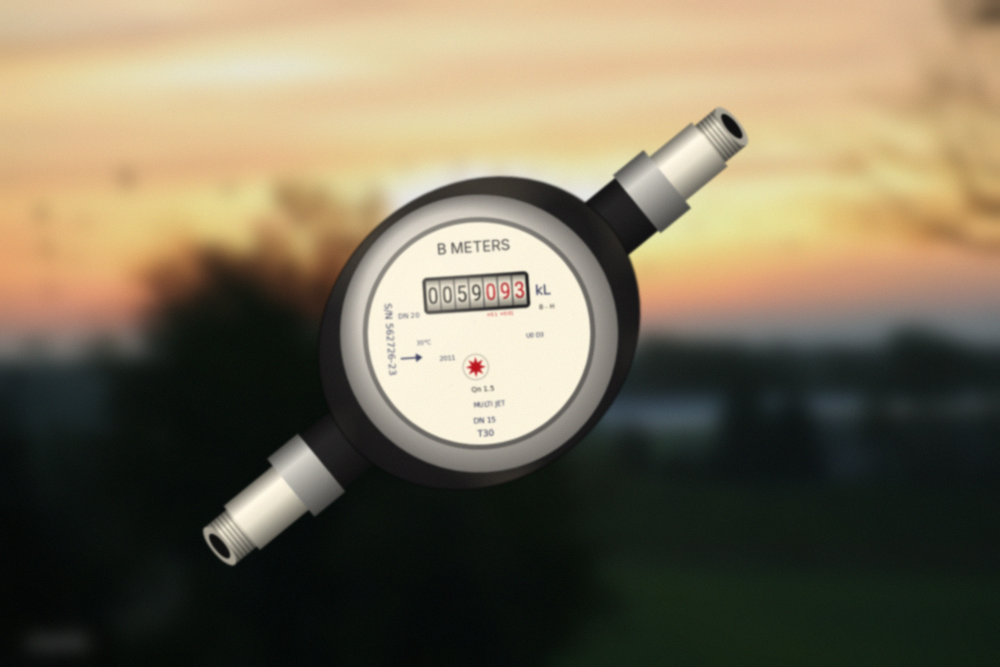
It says 59.093 kL
